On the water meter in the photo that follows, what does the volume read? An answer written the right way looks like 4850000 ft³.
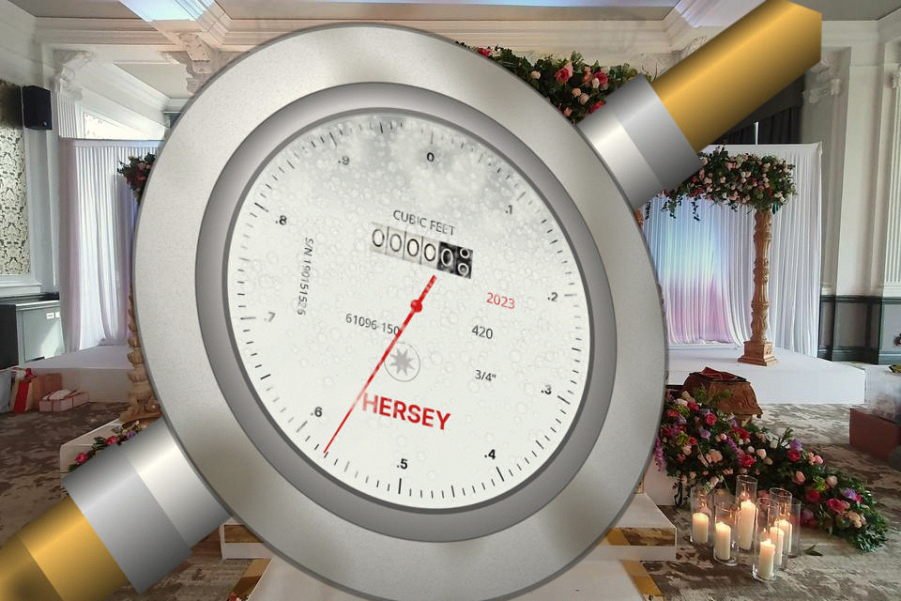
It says 8.57 ft³
